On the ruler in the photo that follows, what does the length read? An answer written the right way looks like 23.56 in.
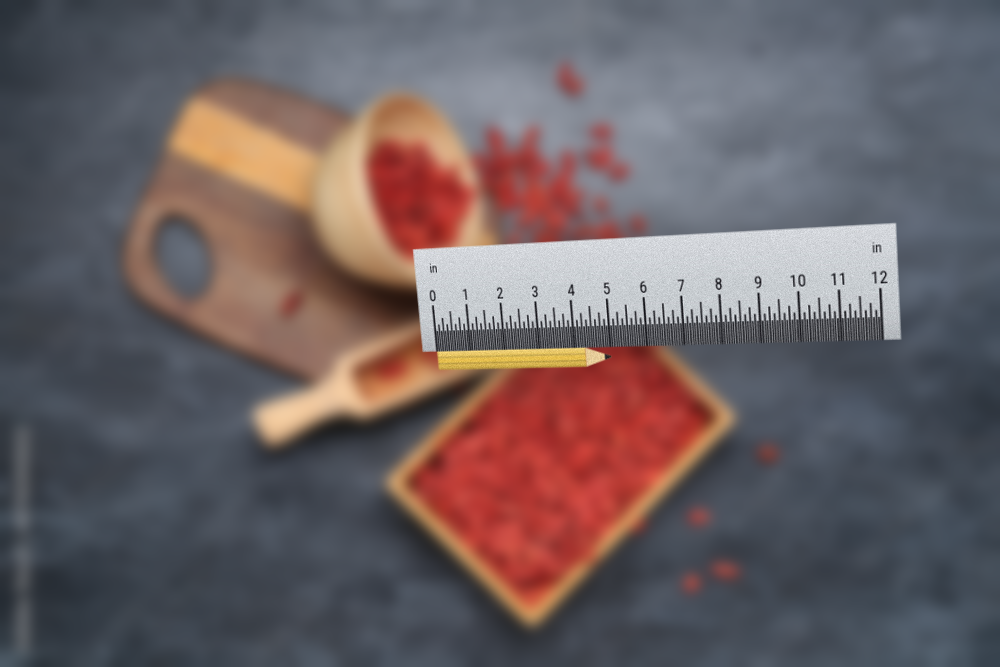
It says 5 in
